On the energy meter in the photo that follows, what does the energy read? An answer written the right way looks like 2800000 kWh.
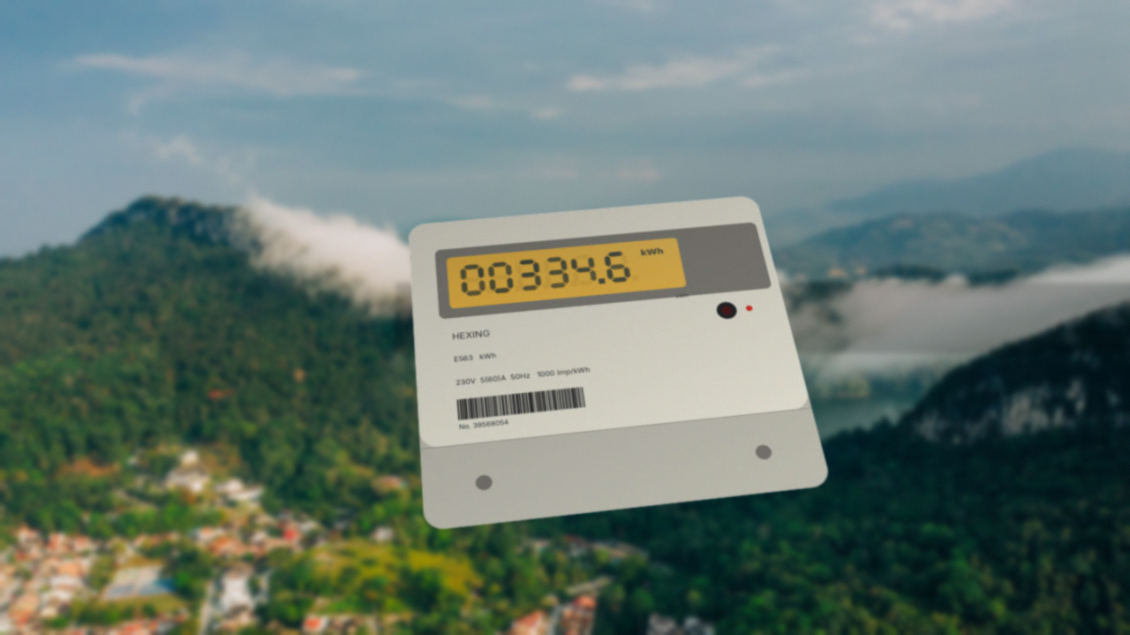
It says 334.6 kWh
